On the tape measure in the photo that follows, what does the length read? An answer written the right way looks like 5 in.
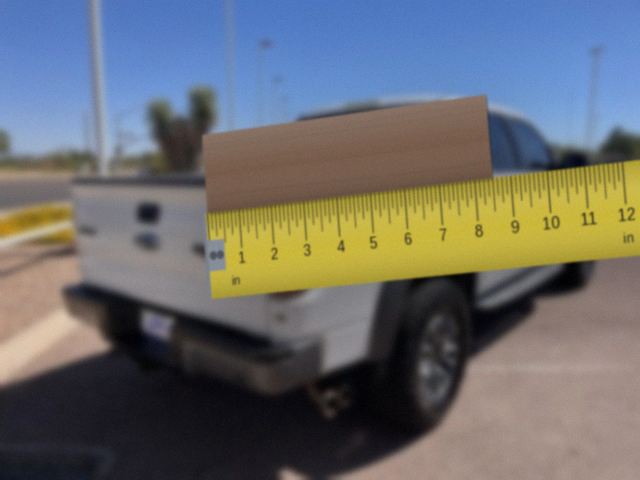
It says 8.5 in
